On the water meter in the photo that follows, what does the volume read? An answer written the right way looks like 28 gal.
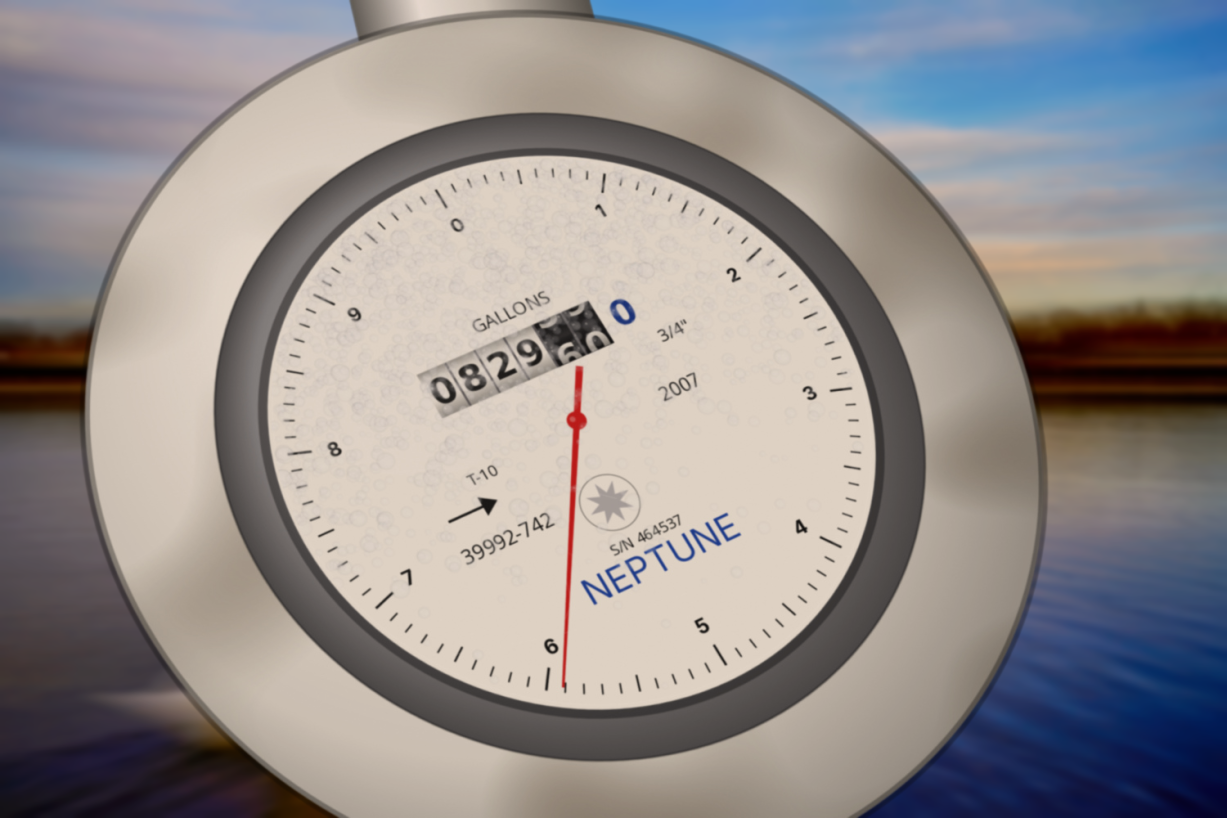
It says 829595.9 gal
